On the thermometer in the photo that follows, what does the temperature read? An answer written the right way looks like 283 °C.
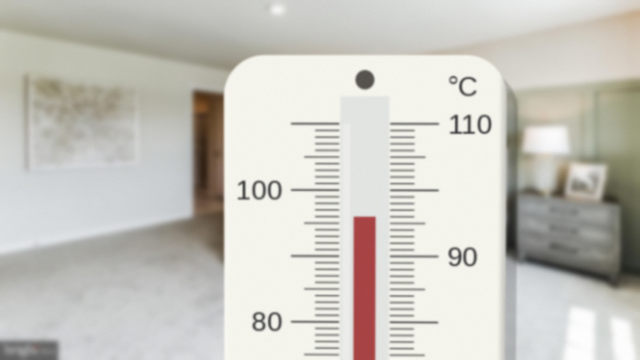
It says 96 °C
